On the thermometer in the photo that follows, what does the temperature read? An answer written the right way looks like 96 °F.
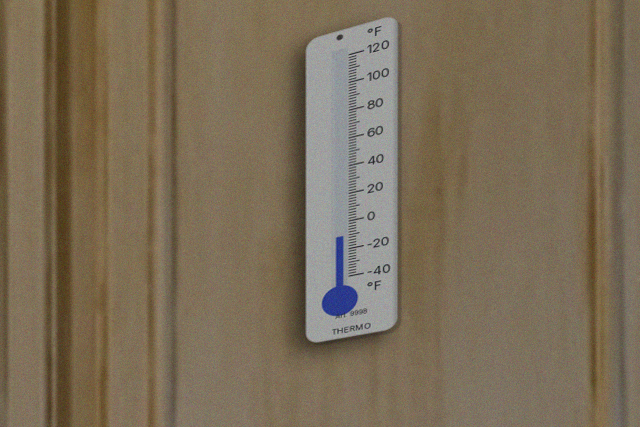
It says -10 °F
